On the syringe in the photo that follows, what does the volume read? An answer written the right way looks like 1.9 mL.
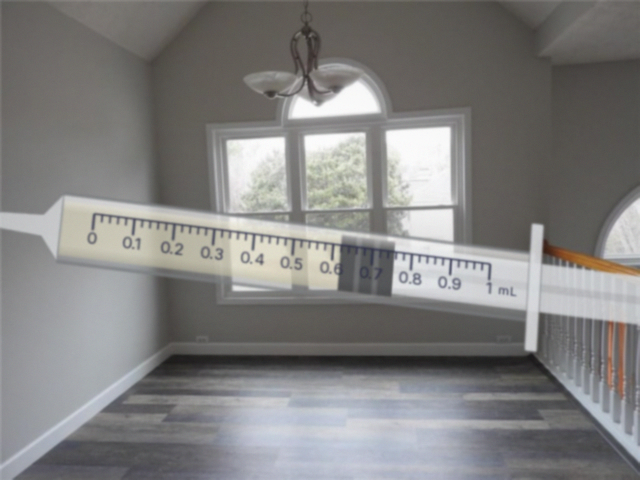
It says 0.62 mL
